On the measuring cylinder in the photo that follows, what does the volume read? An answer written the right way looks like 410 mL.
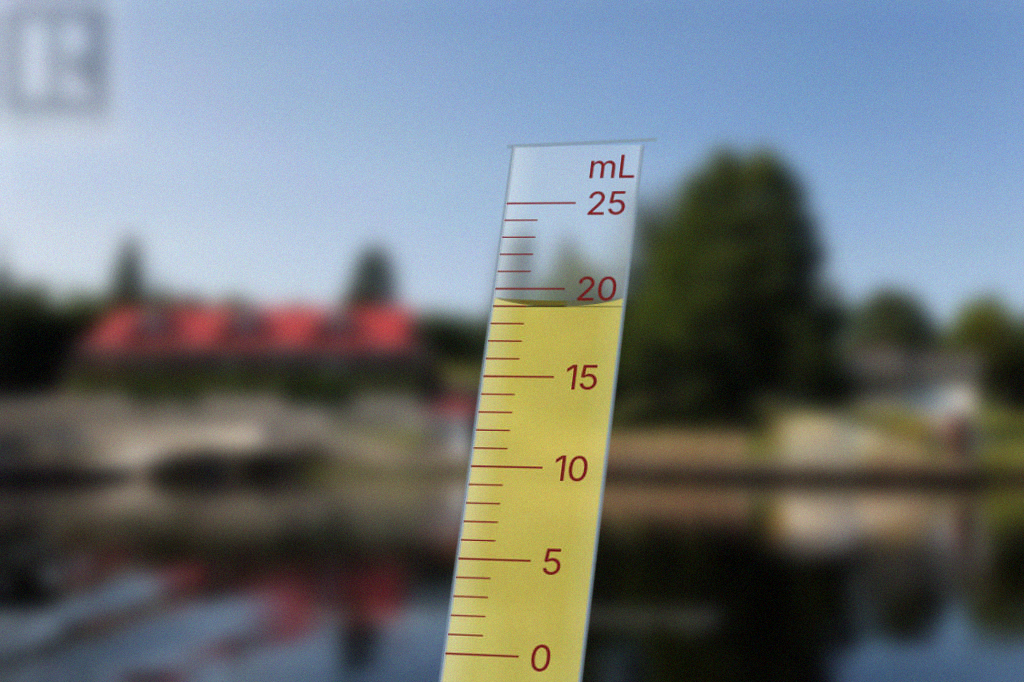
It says 19 mL
